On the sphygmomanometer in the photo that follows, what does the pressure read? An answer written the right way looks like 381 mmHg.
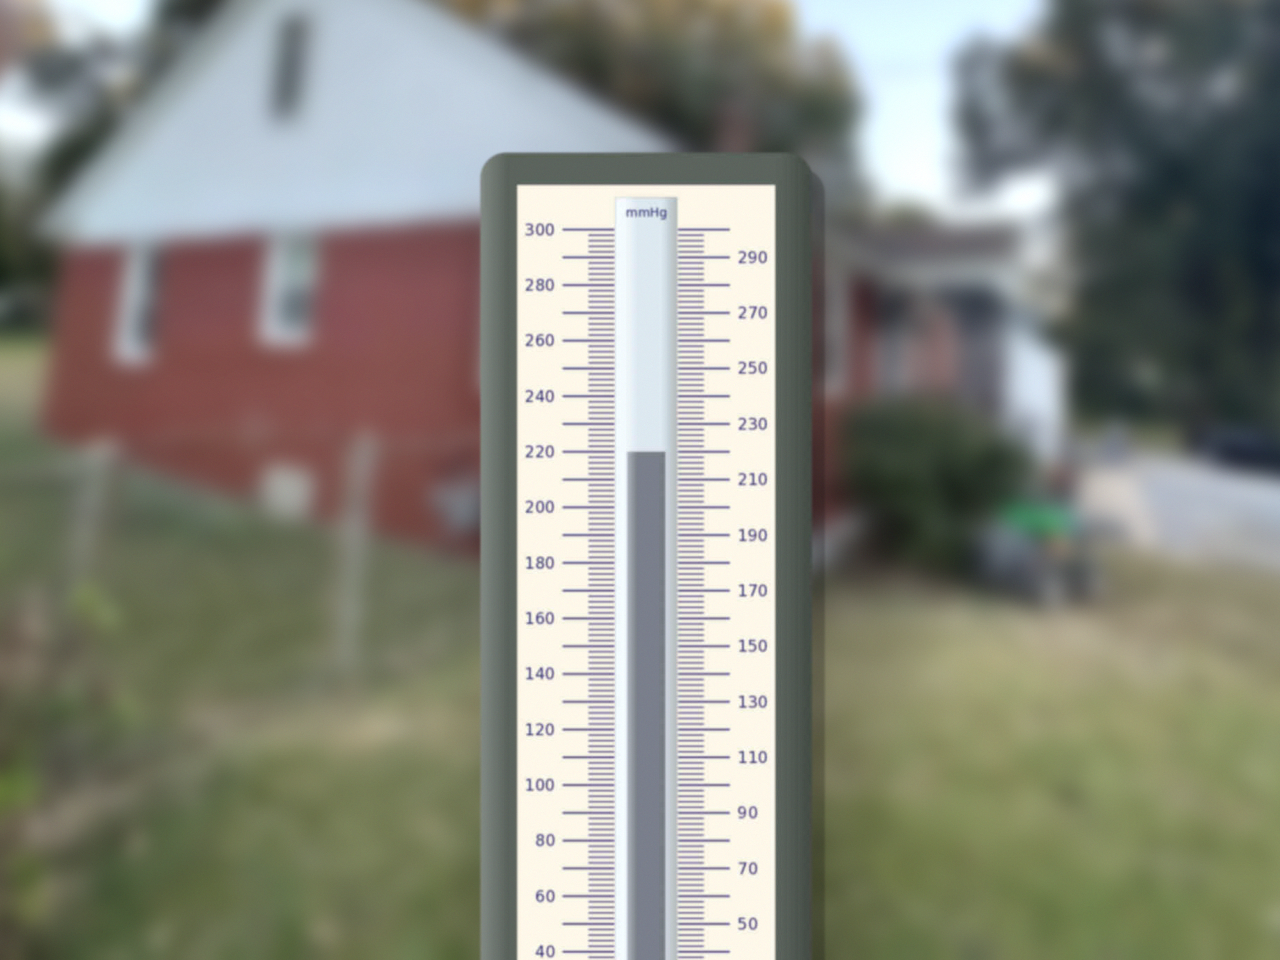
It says 220 mmHg
